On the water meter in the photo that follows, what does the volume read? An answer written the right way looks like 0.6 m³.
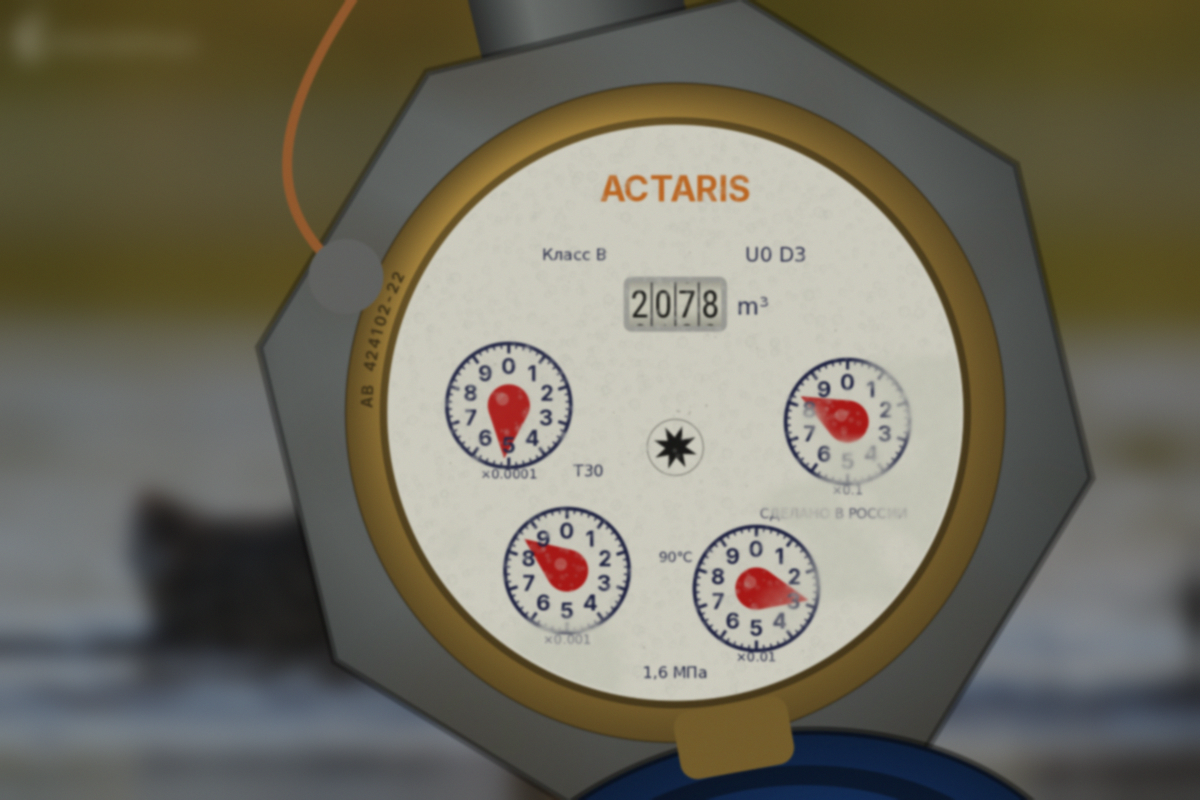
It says 2078.8285 m³
